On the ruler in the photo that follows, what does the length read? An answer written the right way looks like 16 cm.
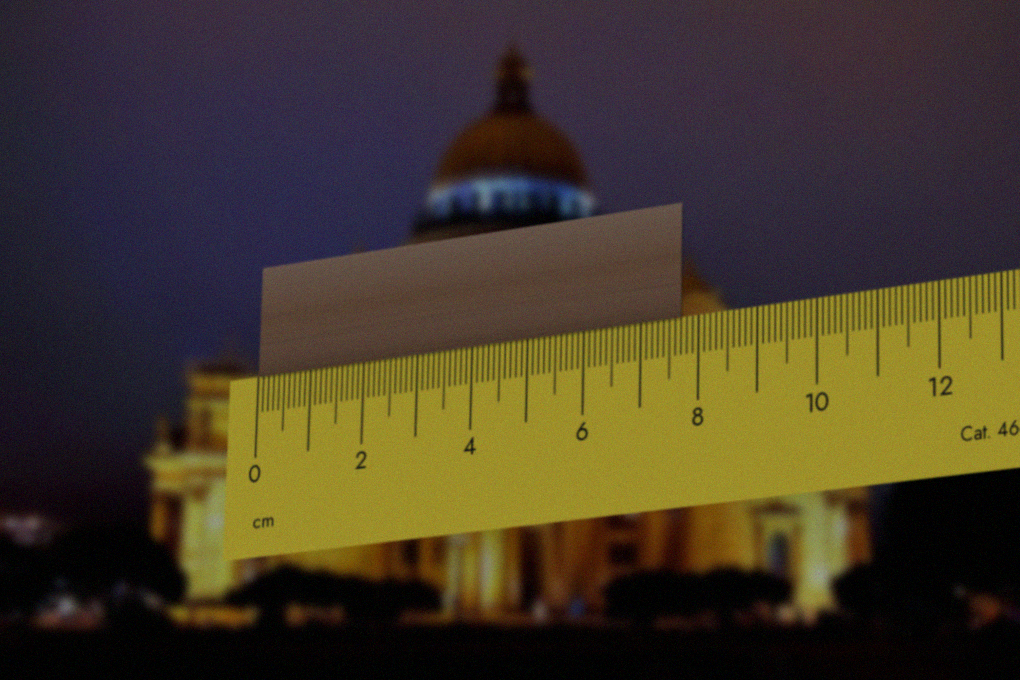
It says 7.7 cm
